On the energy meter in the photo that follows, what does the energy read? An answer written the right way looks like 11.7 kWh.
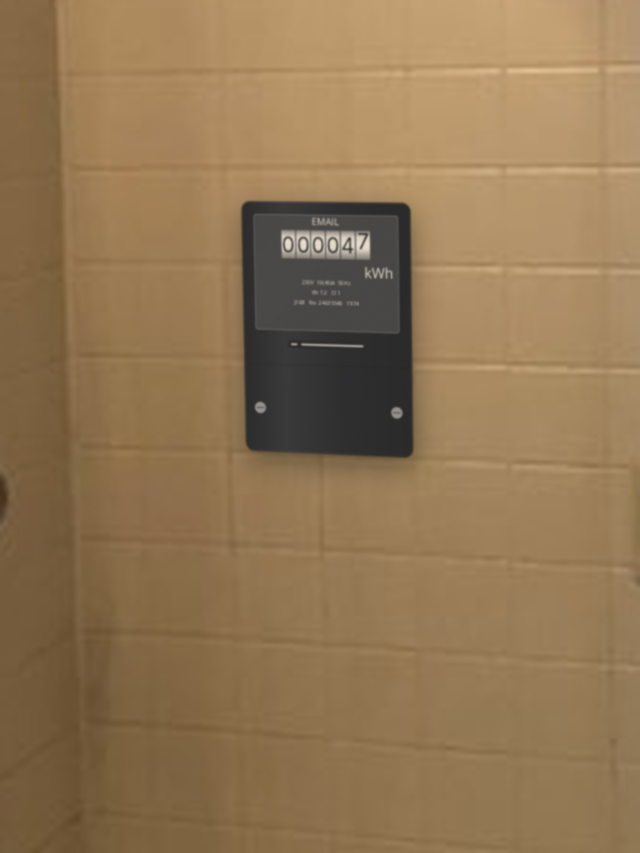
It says 47 kWh
